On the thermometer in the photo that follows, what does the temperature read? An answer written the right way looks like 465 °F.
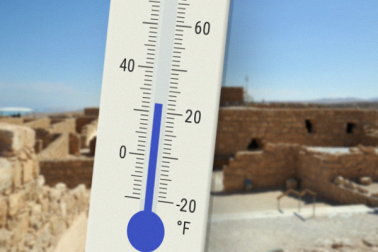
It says 24 °F
